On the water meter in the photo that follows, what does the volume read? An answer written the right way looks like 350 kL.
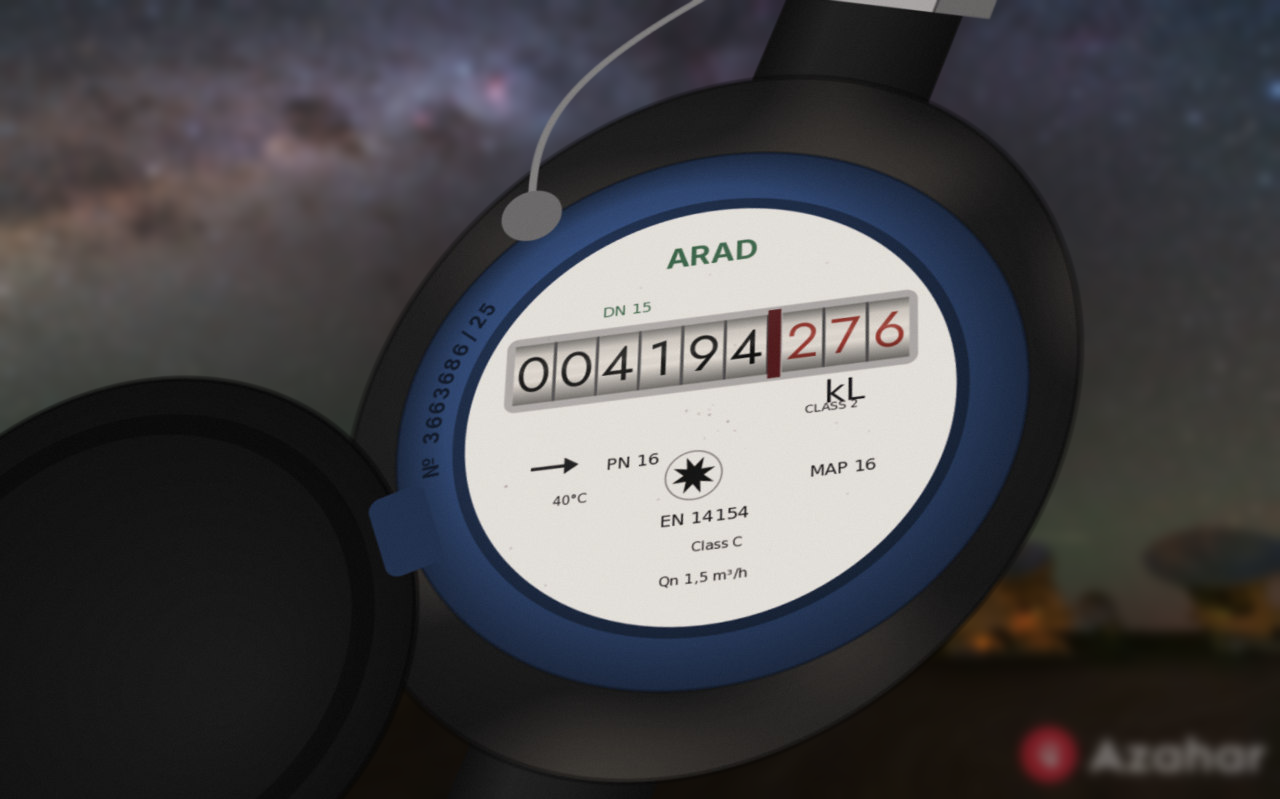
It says 4194.276 kL
